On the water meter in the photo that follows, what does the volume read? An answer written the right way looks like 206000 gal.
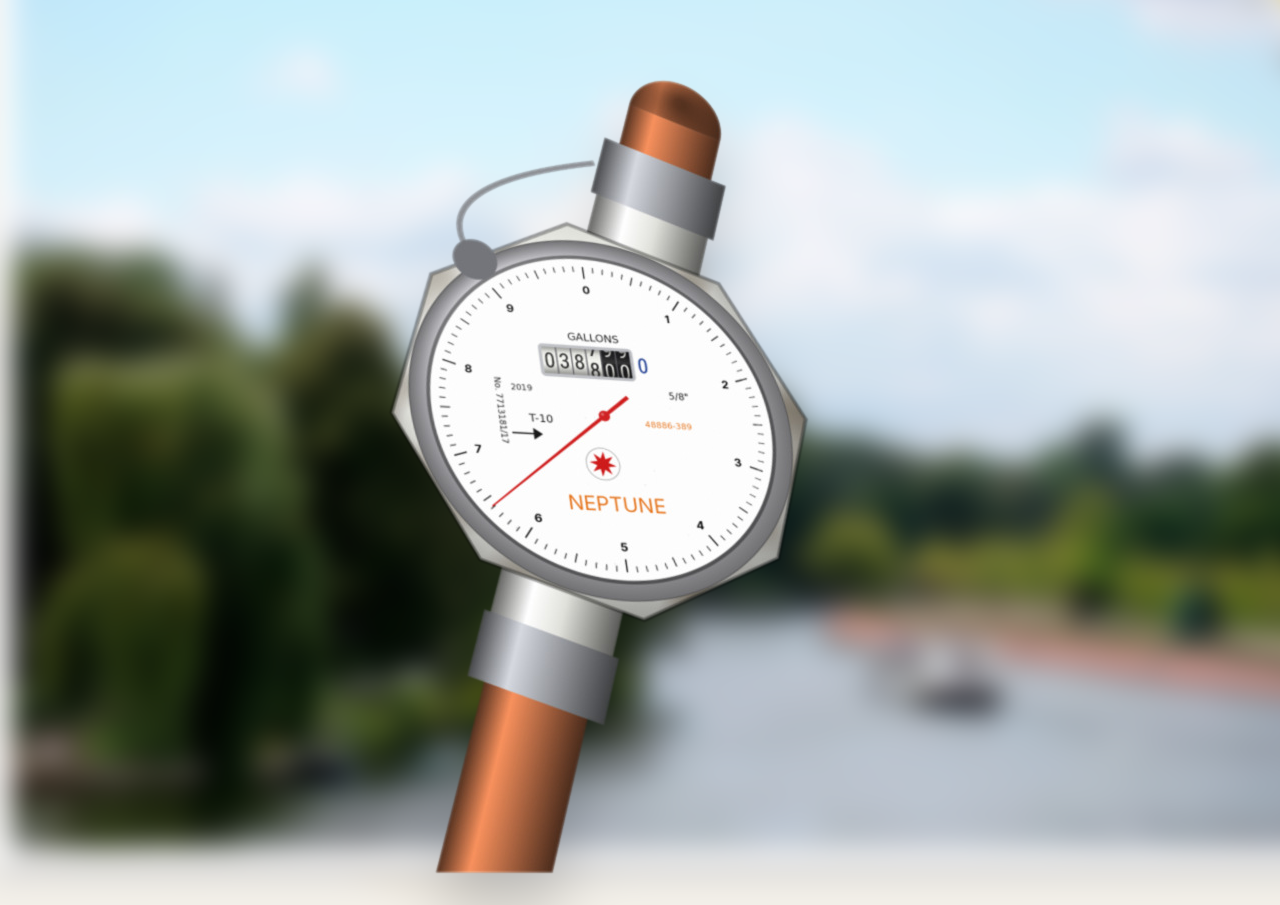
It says 387996.4 gal
